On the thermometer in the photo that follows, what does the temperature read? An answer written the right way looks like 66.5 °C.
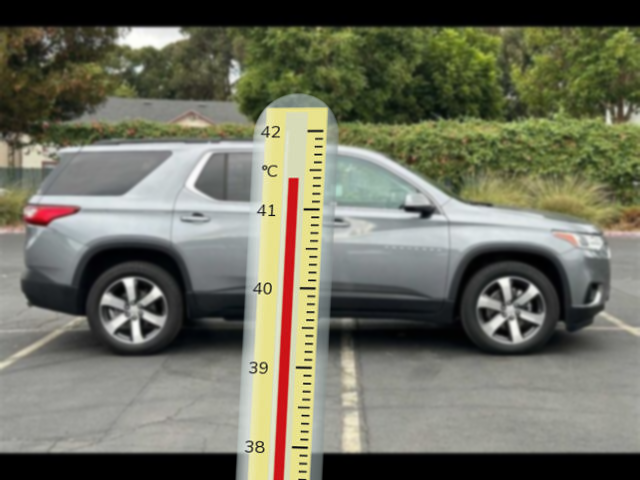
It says 41.4 °C
